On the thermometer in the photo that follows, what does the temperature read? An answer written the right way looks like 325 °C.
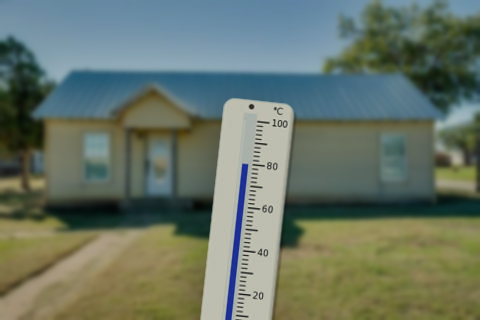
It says 80 °C
